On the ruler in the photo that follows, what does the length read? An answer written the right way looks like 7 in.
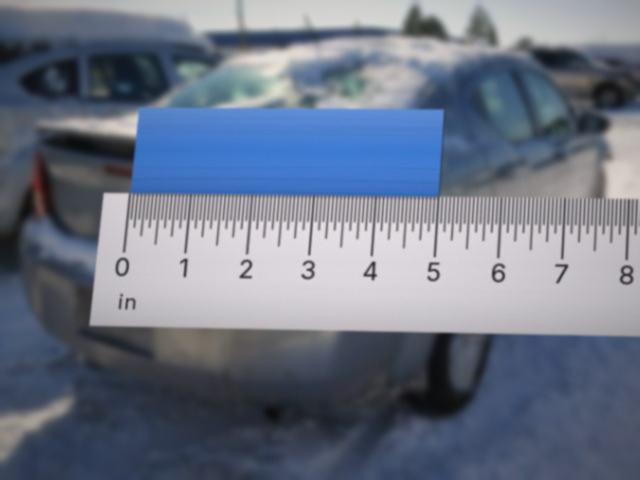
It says 5 in
